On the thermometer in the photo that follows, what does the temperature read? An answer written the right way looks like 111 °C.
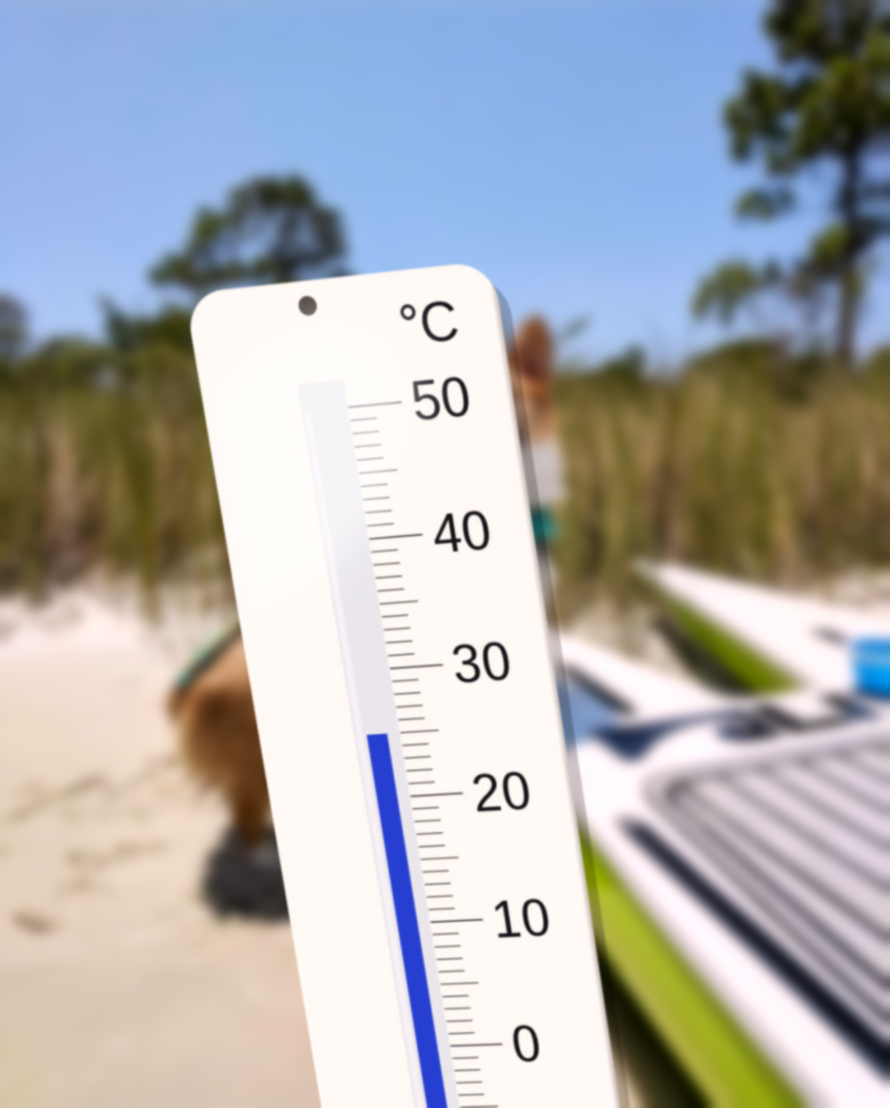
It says 25 °C
